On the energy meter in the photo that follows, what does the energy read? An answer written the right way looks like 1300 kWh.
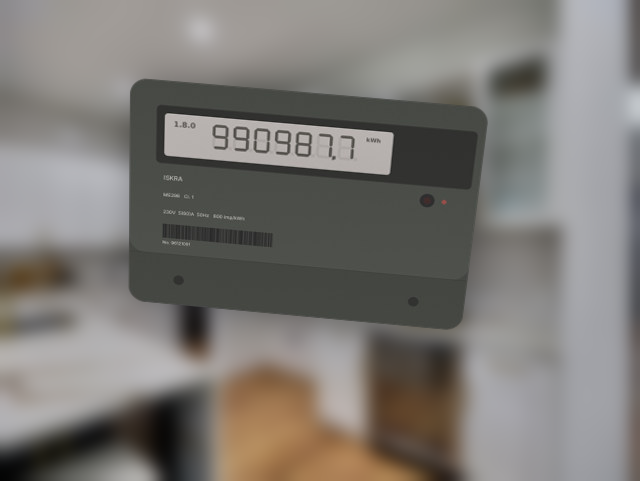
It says 990987.7 kWh
